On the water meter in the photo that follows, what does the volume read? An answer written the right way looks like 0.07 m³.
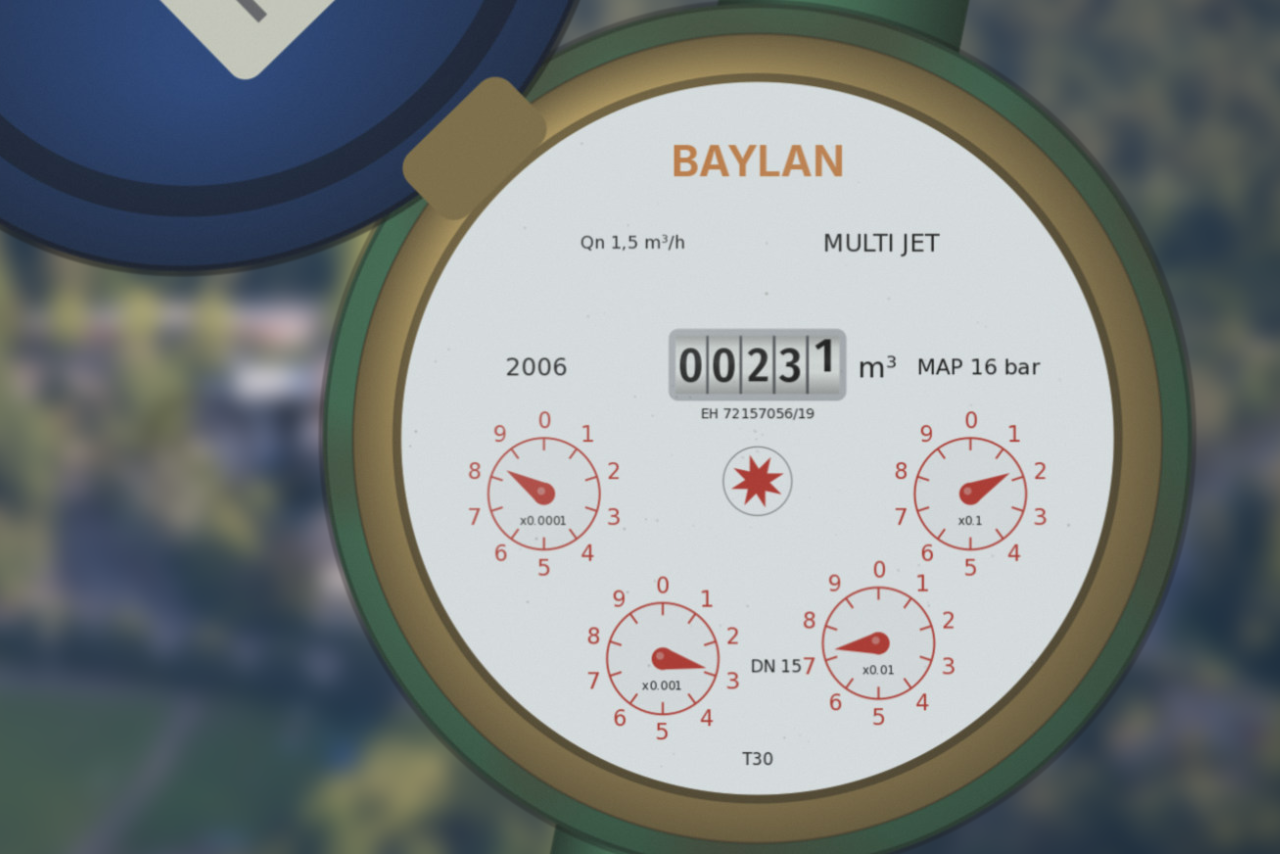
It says 231.1728 m³
